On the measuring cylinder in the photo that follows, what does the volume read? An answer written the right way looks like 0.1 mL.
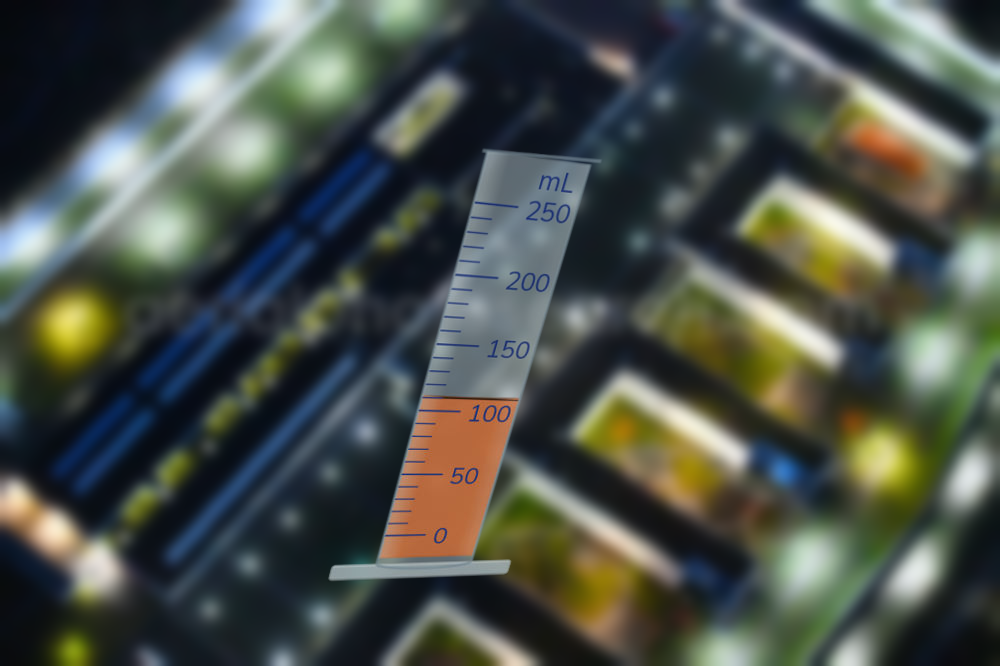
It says 110 mL
